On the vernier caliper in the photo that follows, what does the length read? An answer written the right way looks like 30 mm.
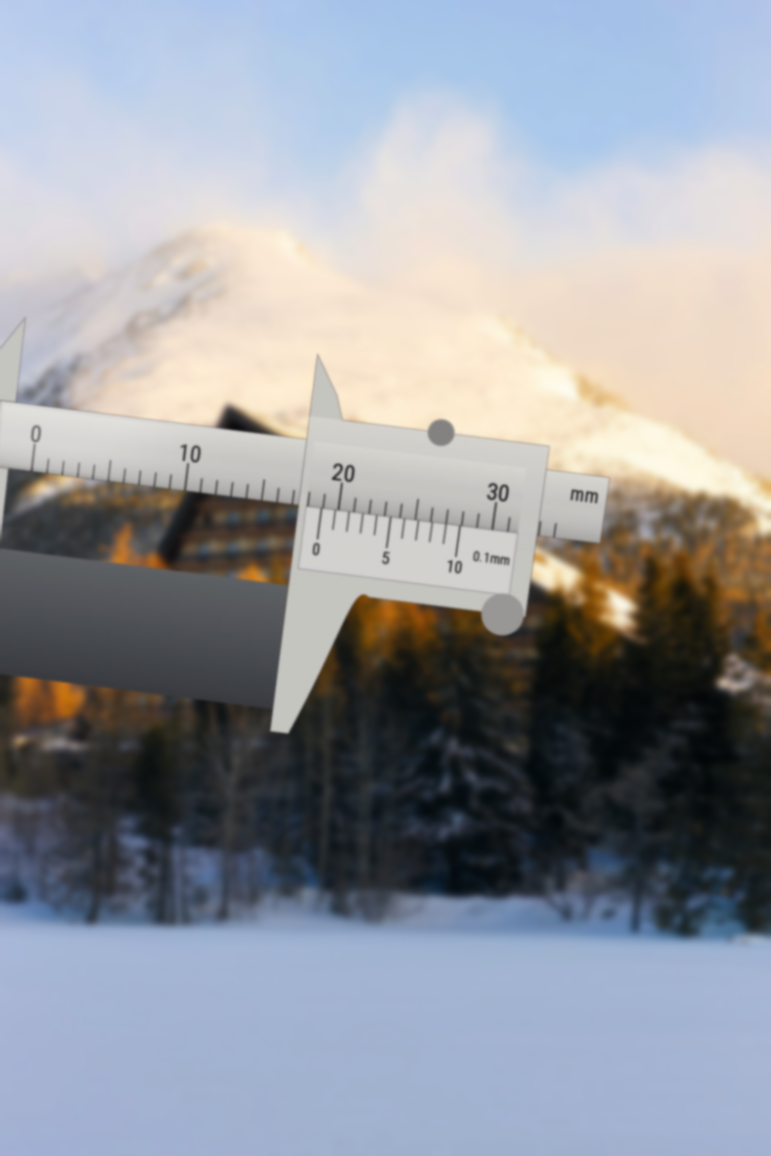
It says 18.9 mm
